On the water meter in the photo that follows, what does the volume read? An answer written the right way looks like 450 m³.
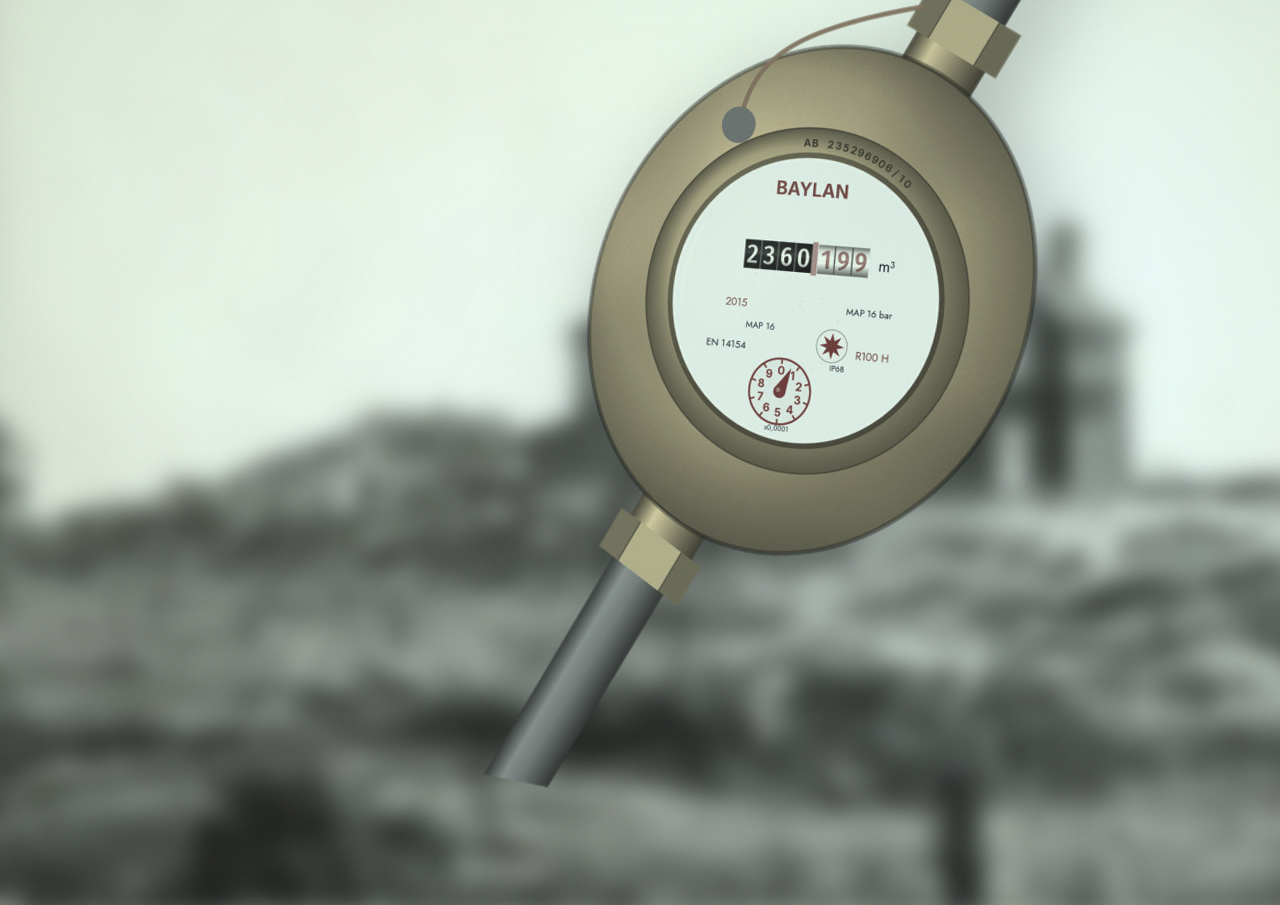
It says 2360.1990 m³
